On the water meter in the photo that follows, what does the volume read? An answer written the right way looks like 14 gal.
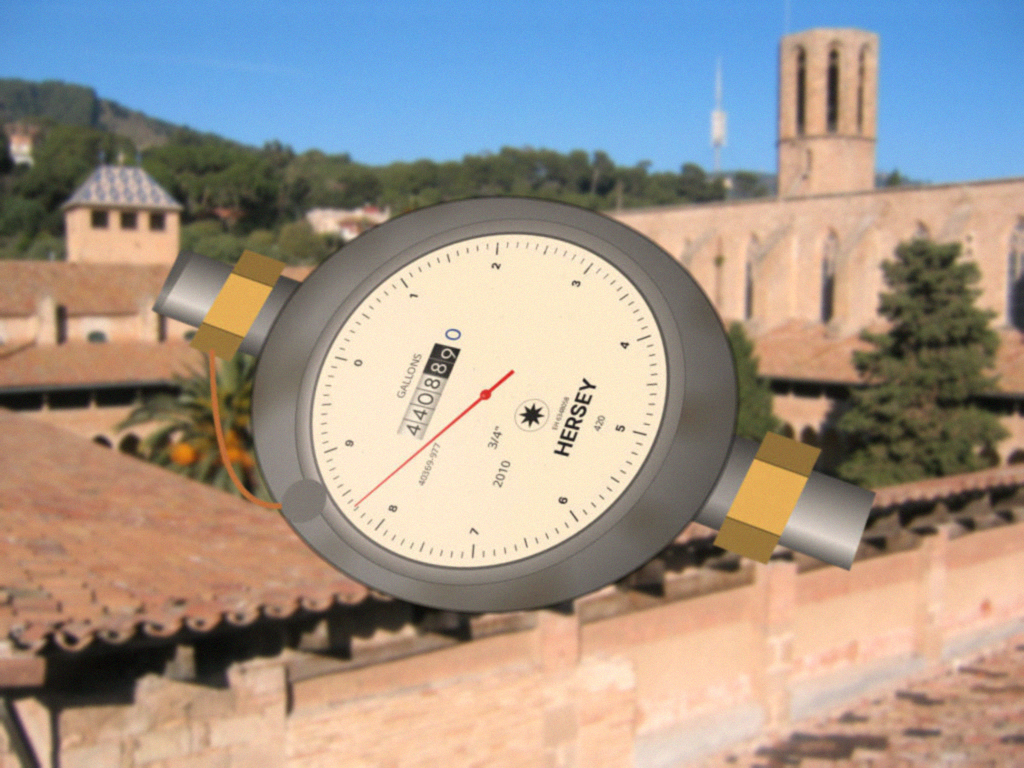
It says 4408888.3 gal
